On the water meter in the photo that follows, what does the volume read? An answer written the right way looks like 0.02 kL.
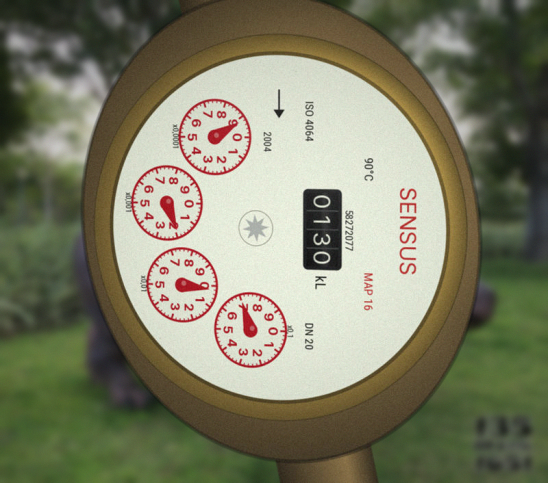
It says 130.7019 kL
